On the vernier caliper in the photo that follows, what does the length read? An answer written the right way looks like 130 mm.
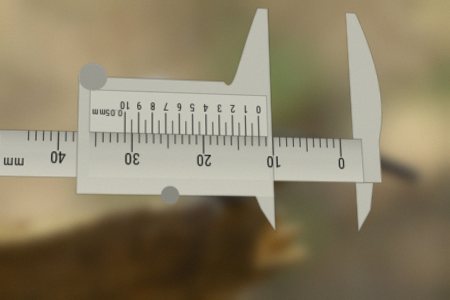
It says 12.0 mm
